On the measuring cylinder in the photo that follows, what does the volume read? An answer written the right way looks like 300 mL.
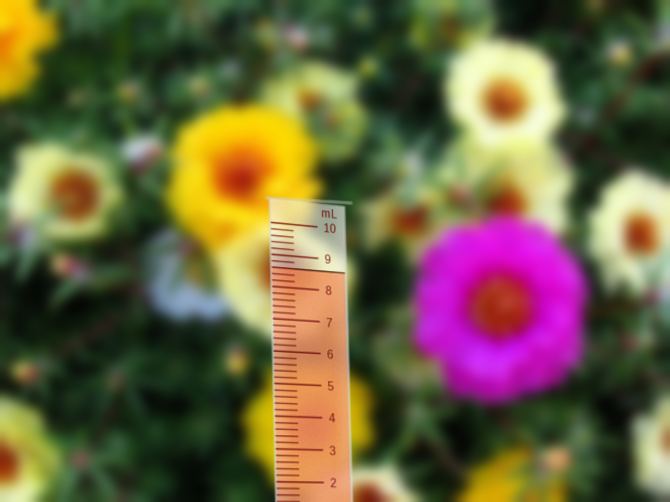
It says 8.6 mL
